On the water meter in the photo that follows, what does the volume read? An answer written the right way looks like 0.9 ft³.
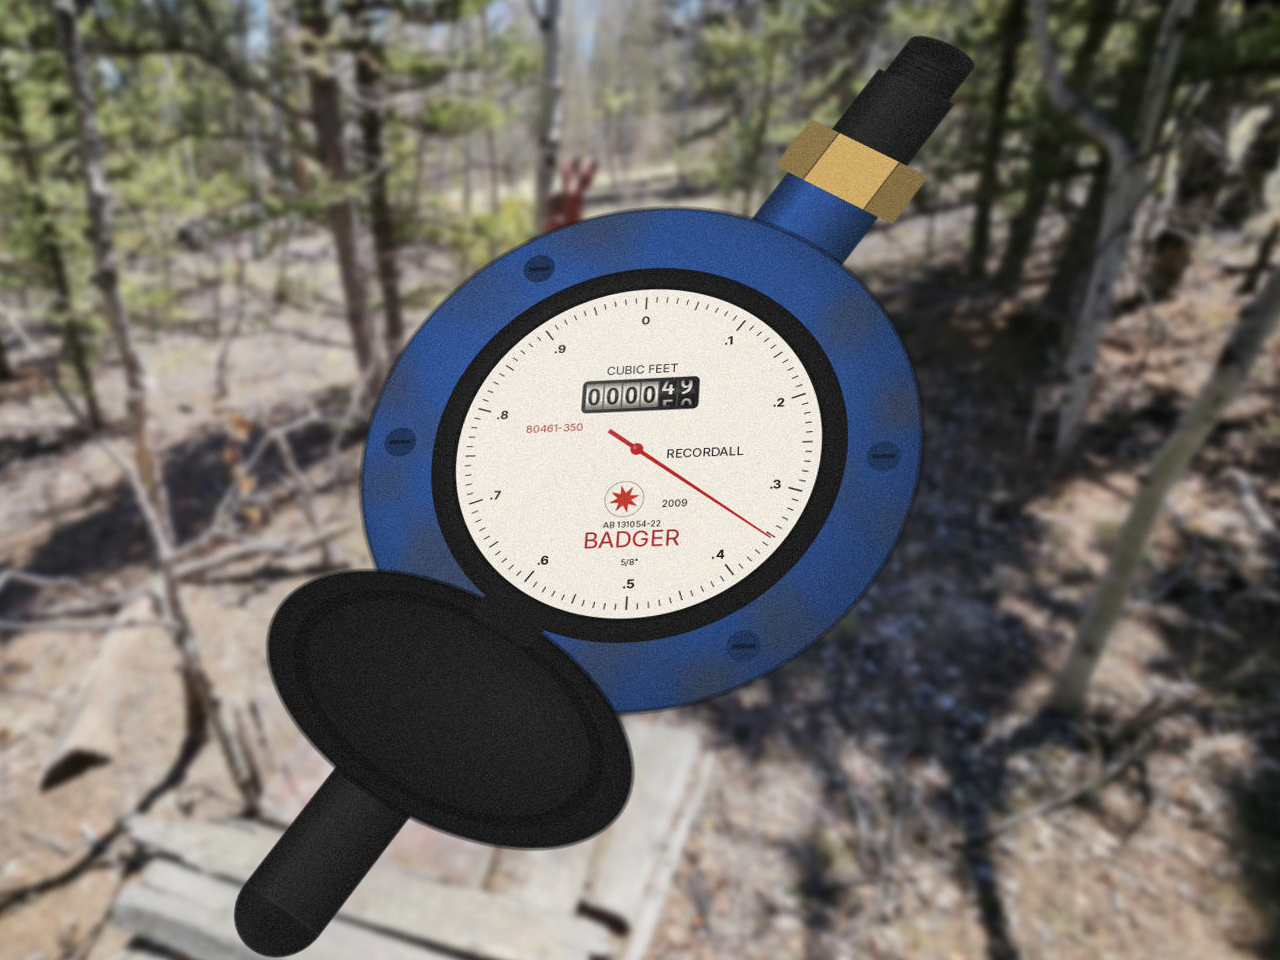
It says 49.35 ft³
